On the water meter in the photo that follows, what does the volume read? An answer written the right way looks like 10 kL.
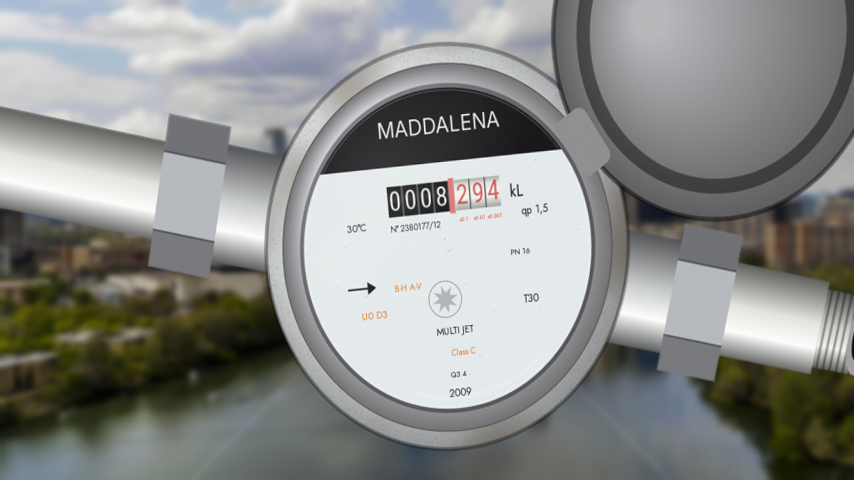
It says 8.294 kL
